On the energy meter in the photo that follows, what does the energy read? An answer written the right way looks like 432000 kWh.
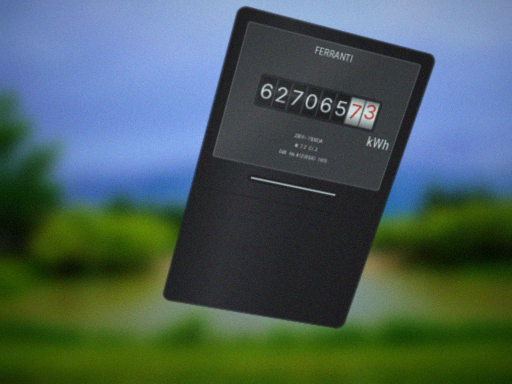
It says 627065.73 kWh
